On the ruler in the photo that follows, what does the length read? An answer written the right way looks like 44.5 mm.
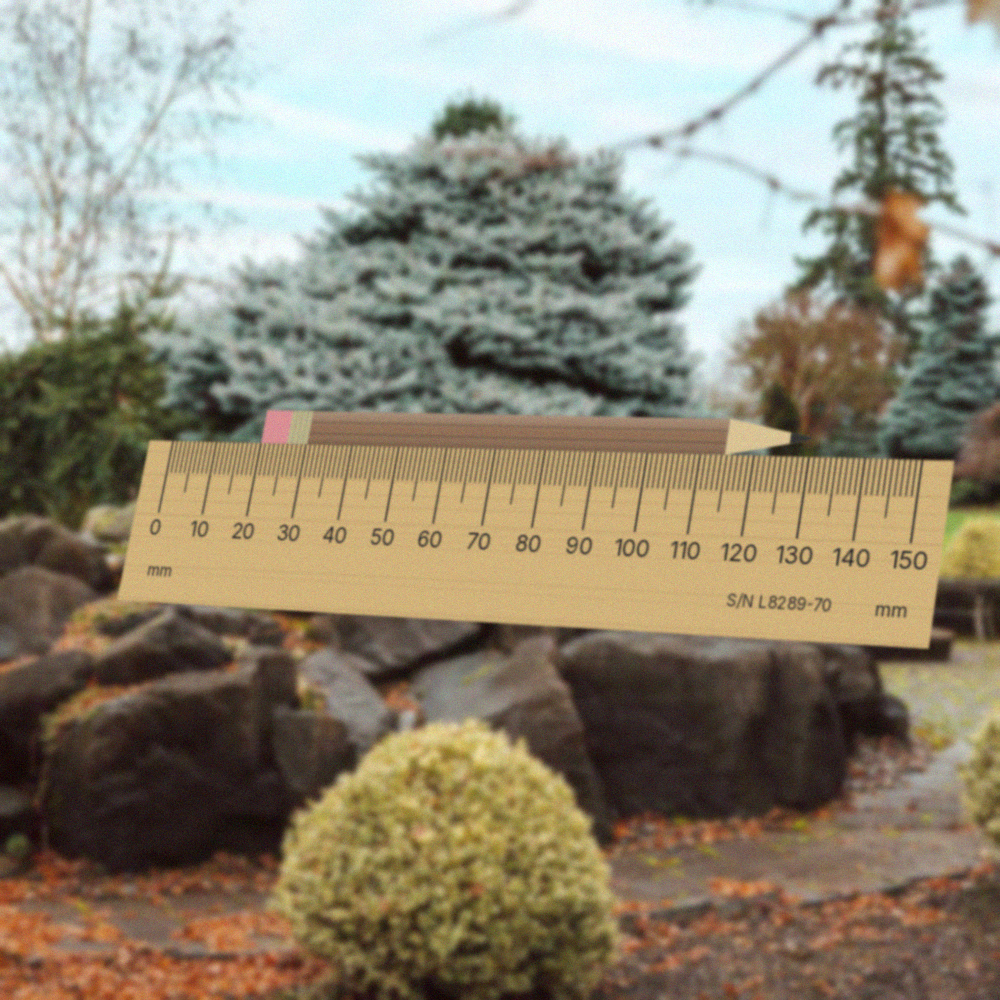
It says 110 mm
